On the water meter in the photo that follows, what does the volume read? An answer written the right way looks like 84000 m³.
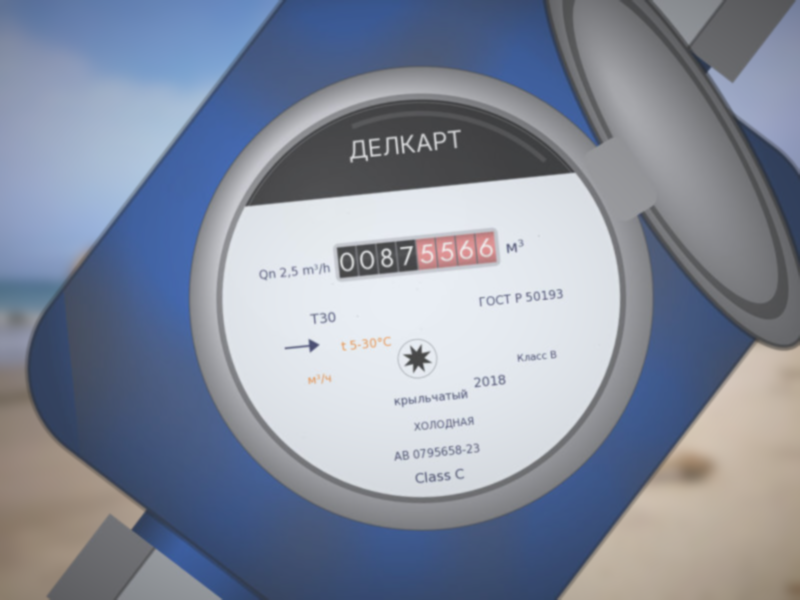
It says 87.5566 m³
